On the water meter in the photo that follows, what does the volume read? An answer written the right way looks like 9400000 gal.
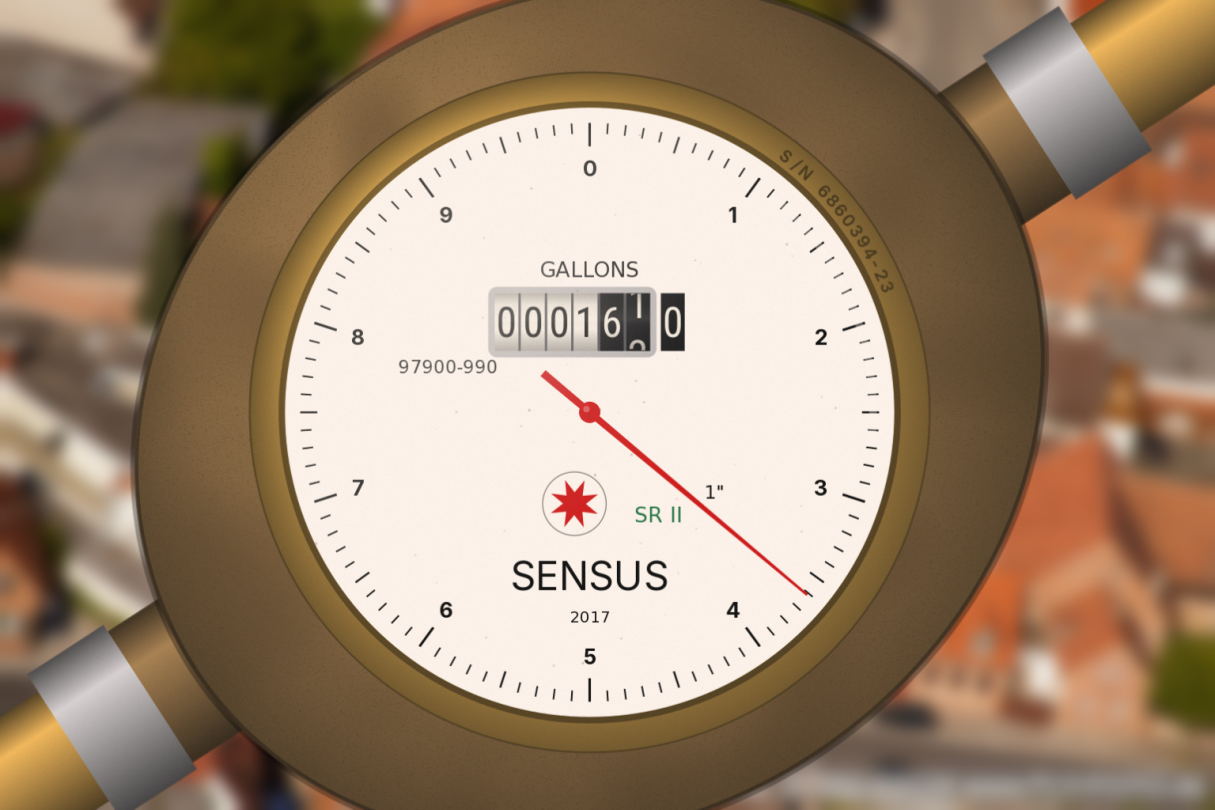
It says 1613.6 gal
